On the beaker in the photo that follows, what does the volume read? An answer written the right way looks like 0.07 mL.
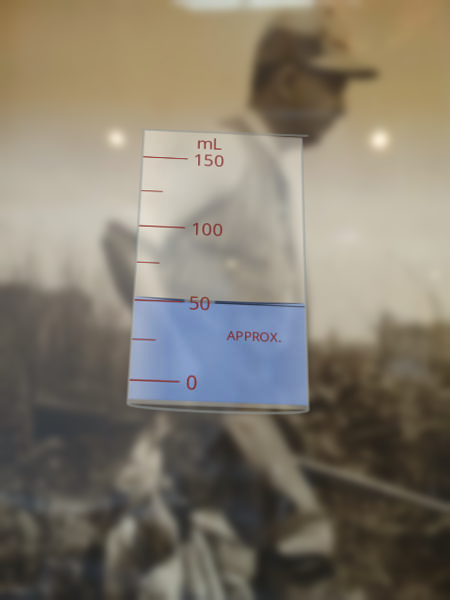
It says 50 mL
